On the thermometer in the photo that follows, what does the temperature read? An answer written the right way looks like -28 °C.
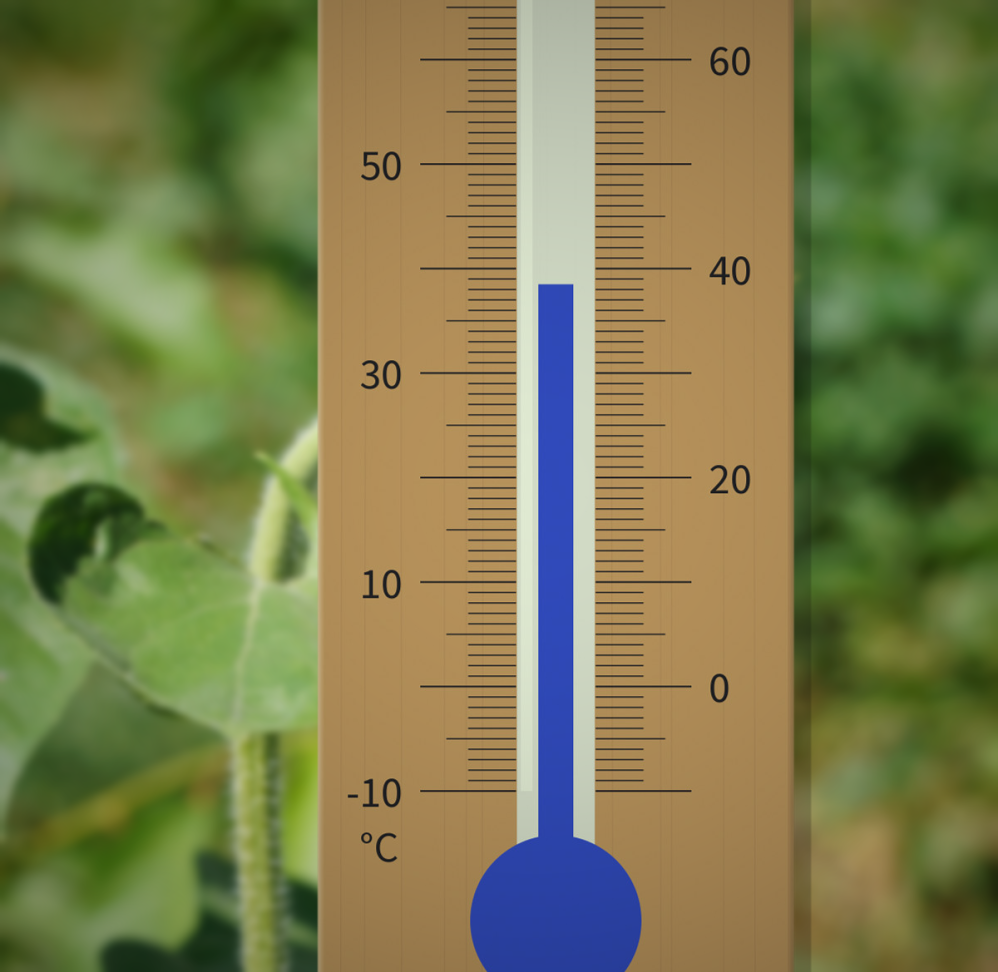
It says 38.5 °C
